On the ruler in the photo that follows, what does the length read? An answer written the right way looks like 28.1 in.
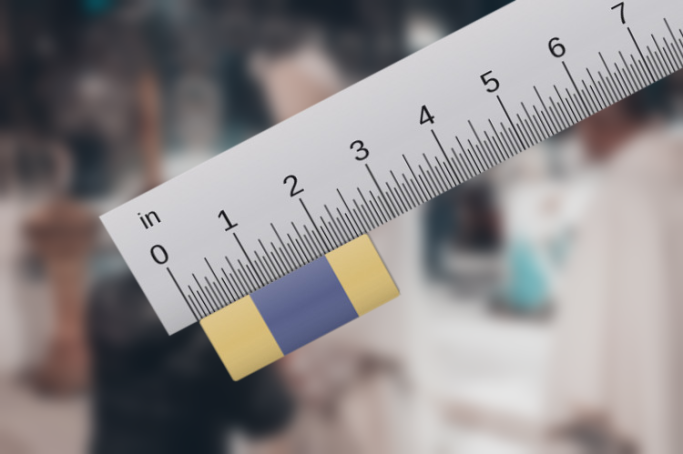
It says 2.5625 in
